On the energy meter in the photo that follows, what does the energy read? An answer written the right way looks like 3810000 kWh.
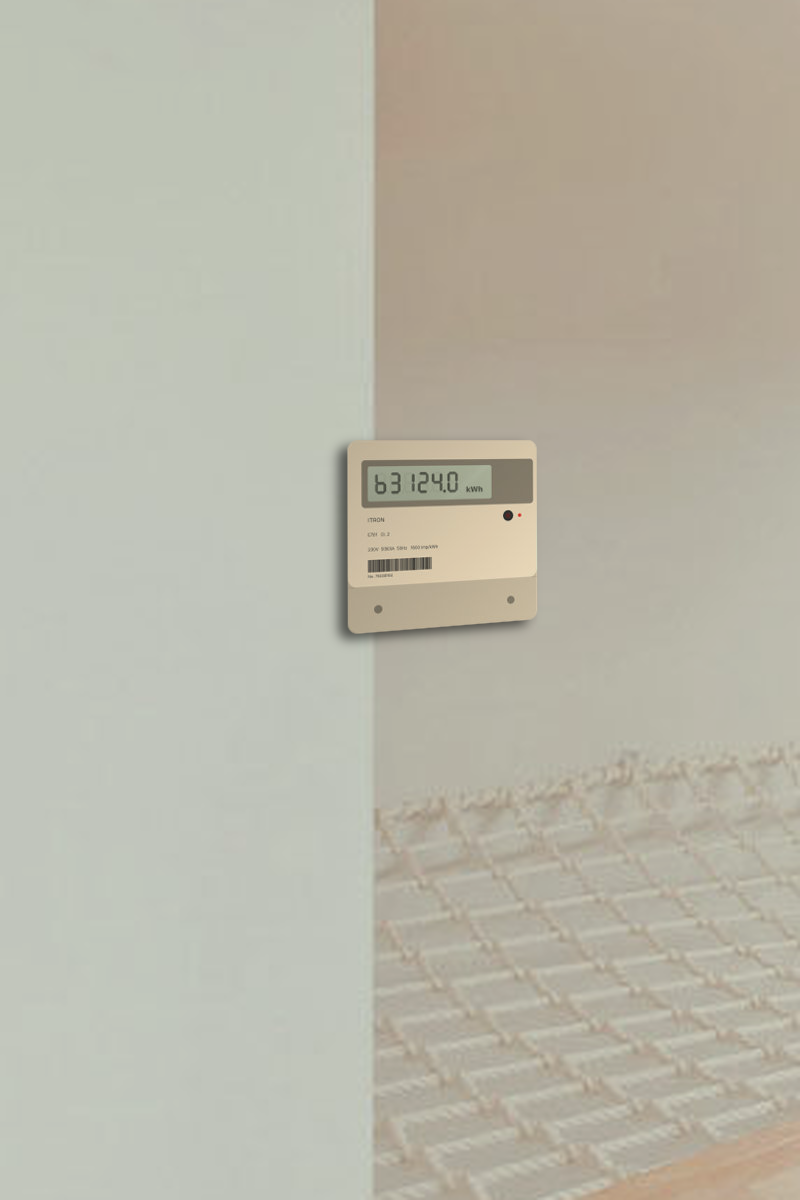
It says 63124.0 kWh
